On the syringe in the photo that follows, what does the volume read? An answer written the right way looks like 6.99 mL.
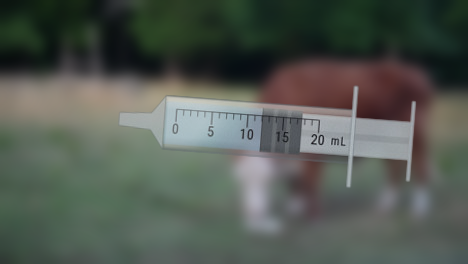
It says 12 mL
